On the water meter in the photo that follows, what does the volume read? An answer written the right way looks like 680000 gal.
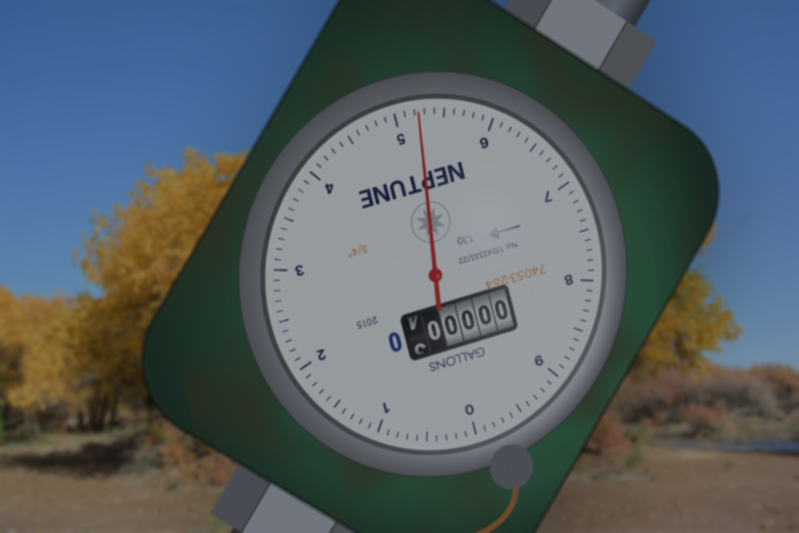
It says 35.2 gal
